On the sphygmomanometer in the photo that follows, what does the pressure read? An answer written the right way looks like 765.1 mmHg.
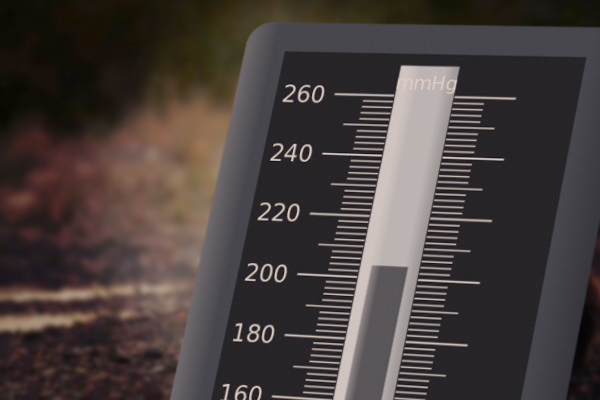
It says 204 mmHg
